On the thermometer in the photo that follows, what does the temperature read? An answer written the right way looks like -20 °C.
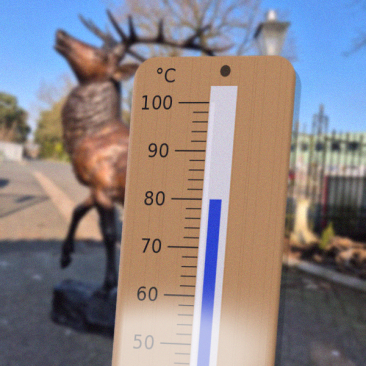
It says 80 °C
